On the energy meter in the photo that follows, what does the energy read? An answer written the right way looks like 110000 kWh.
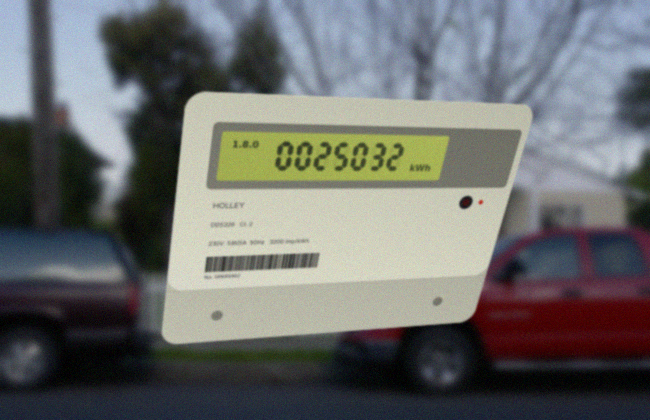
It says 25032 kWh
